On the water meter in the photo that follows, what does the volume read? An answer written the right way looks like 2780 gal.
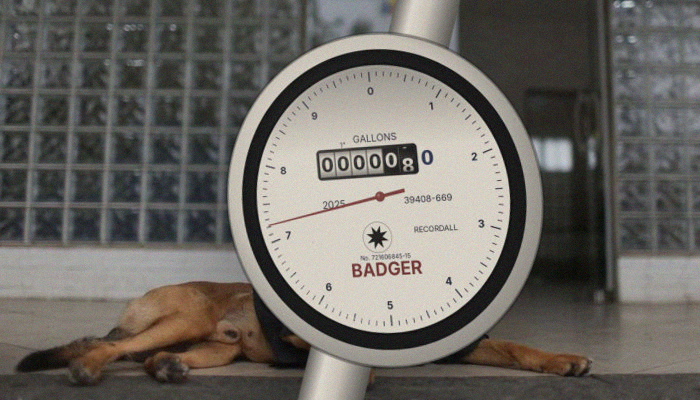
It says 77.2 gal
